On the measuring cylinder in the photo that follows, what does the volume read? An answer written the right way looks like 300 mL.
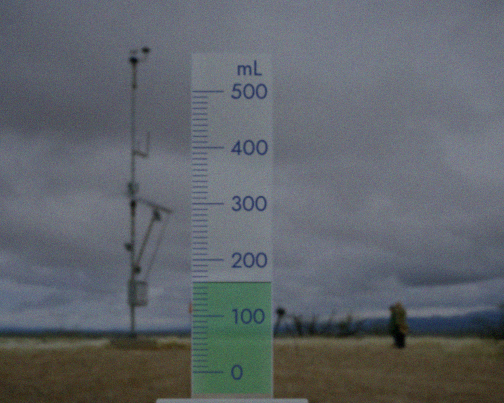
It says 160 mL
